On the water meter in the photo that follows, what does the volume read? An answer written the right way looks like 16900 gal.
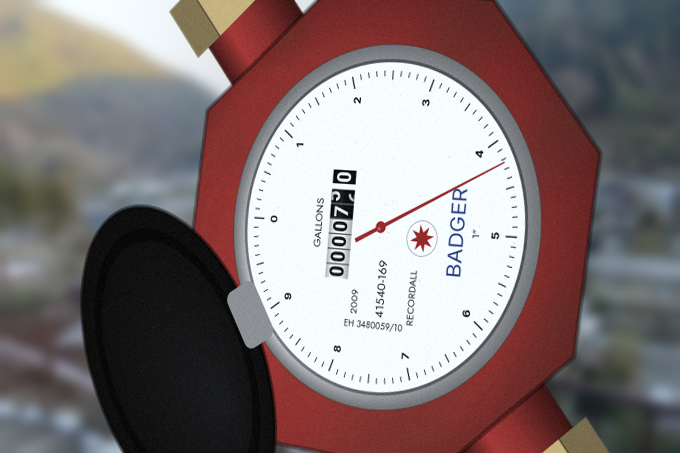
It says 754.2 gal
